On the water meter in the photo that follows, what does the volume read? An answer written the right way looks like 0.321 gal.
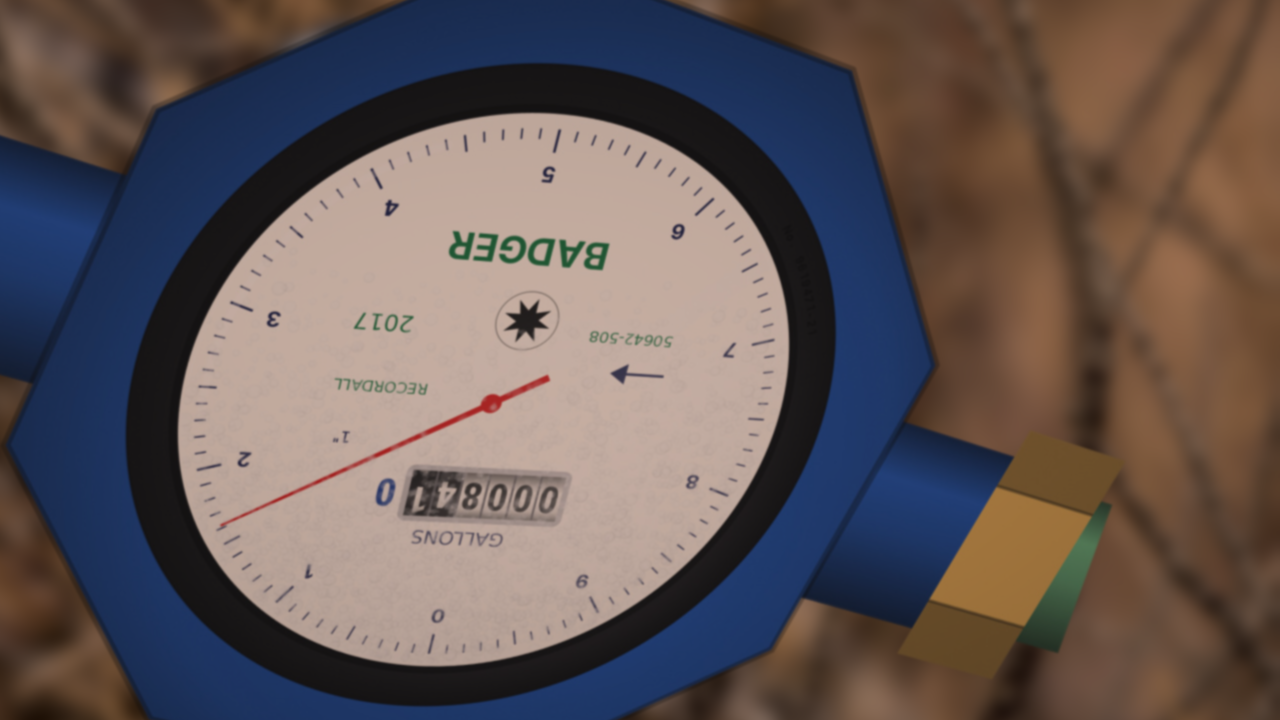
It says 8411.6 gal
